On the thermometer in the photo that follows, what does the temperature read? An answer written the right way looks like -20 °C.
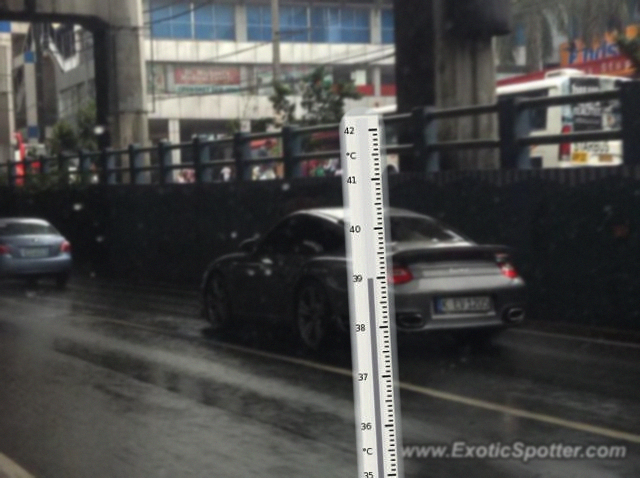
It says 39 °C
